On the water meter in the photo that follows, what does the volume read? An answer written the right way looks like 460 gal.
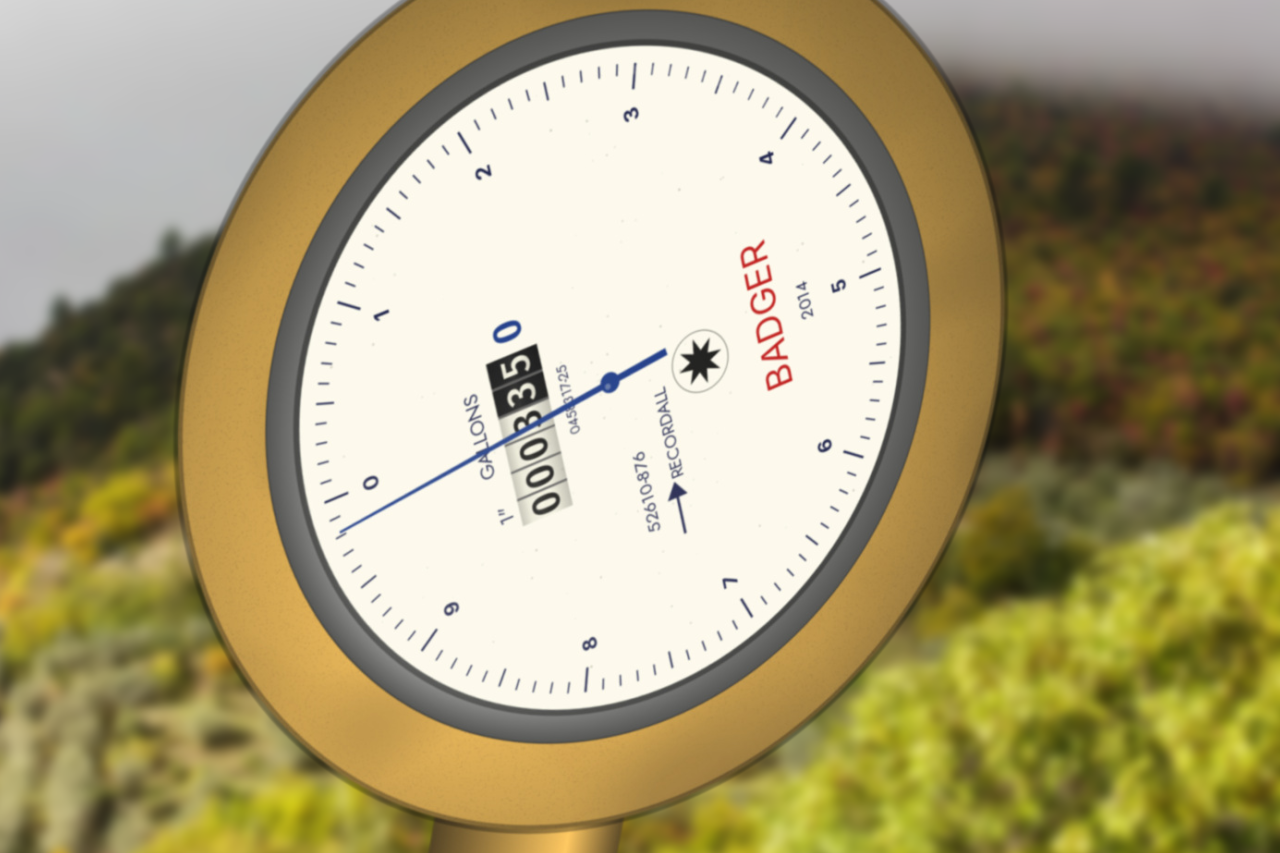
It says 3349.8 gal
